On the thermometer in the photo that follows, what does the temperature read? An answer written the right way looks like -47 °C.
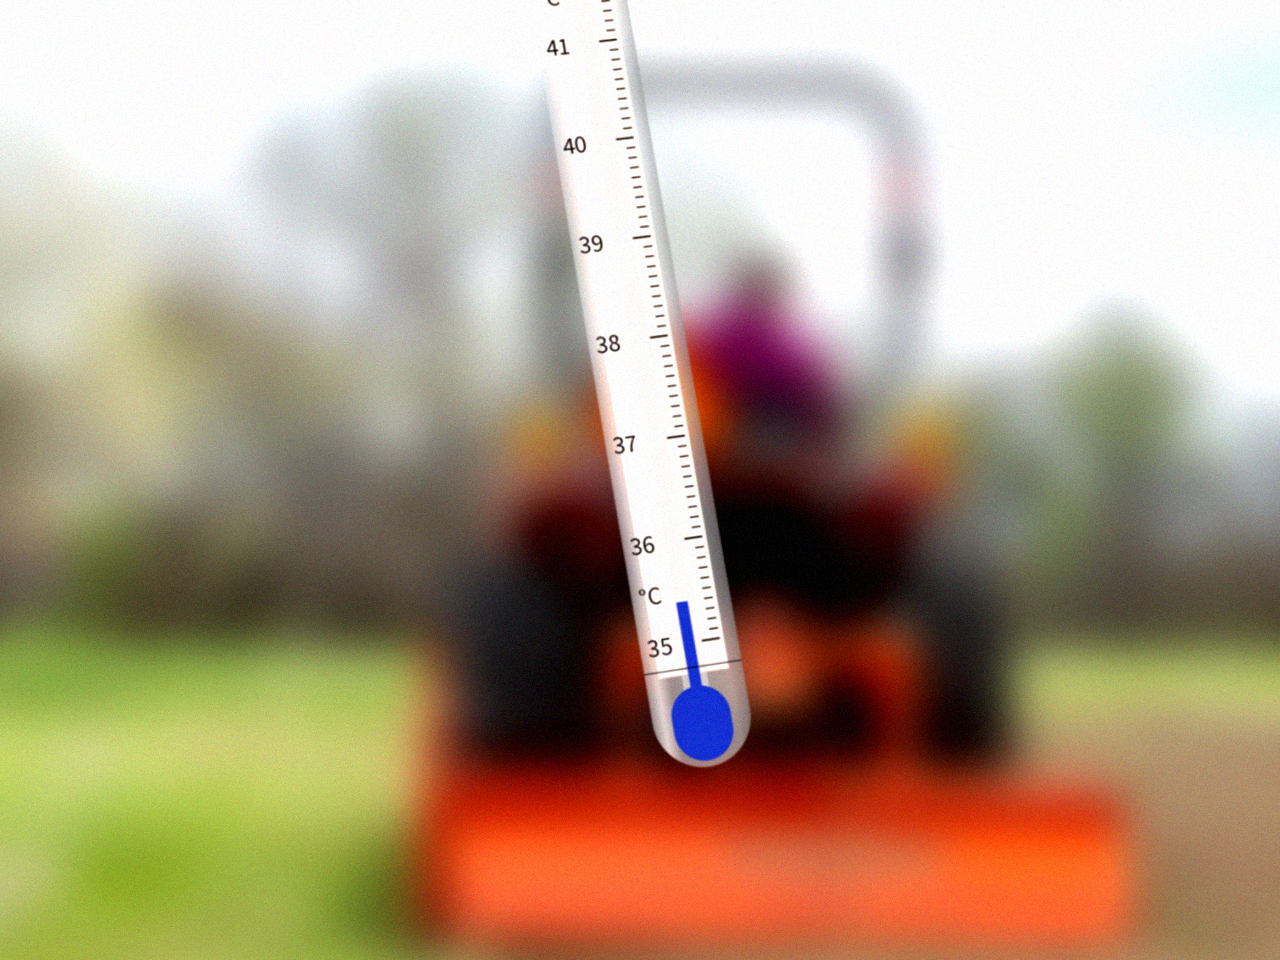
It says 35.4 °C
